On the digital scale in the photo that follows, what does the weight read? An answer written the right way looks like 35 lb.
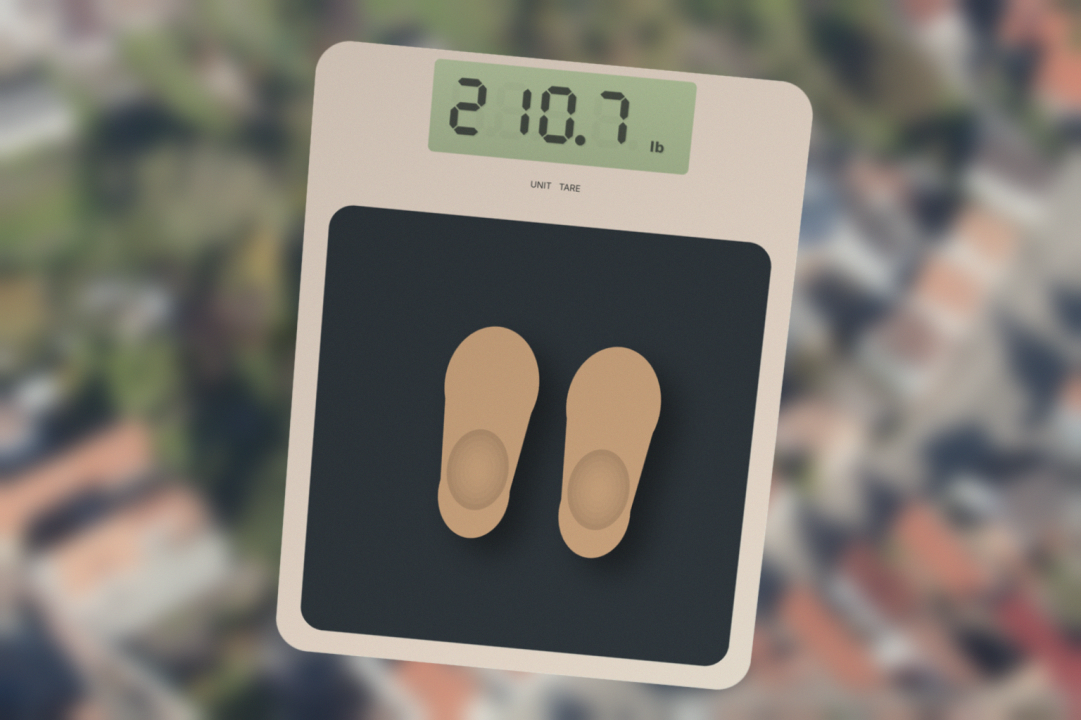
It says 210.7 lb
